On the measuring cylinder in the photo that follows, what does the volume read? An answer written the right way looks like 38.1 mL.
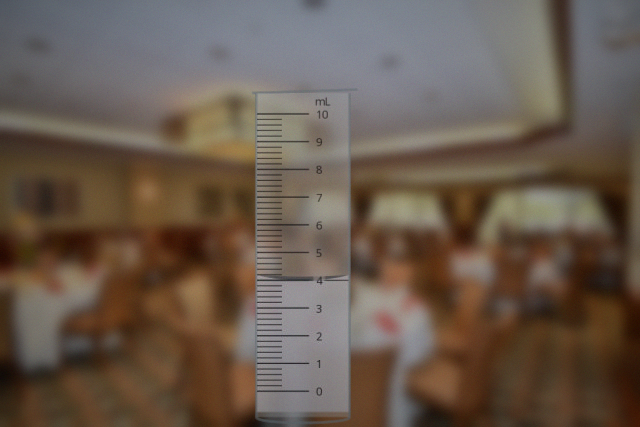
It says 4 mL
